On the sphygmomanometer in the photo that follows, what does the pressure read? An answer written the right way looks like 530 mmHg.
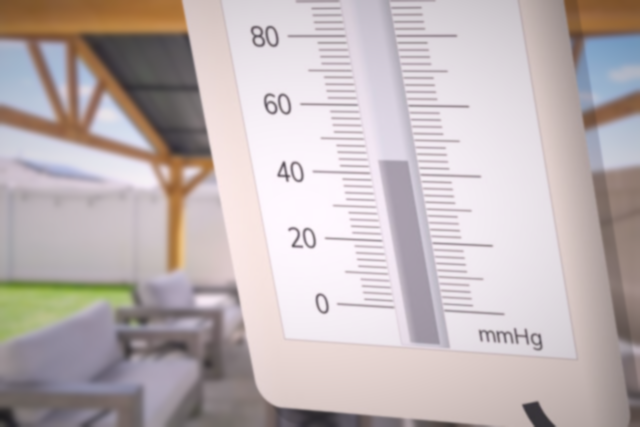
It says 44 mmHg
